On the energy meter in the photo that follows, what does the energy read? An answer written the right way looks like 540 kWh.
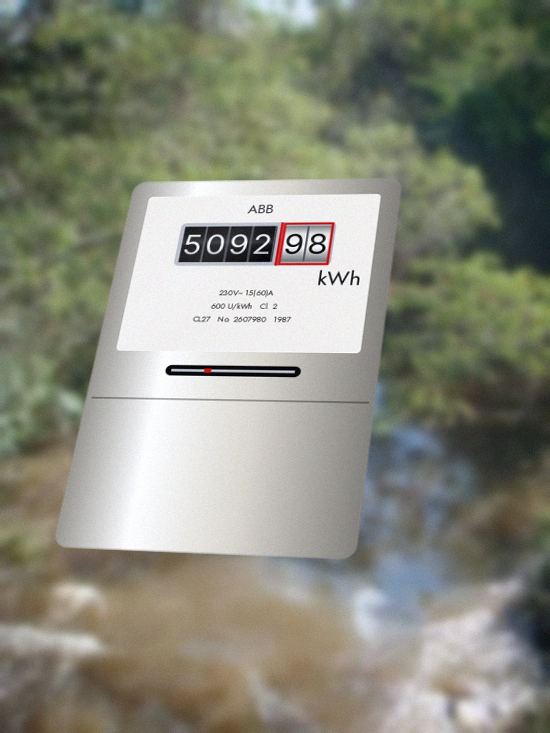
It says 5092.98 kWh
